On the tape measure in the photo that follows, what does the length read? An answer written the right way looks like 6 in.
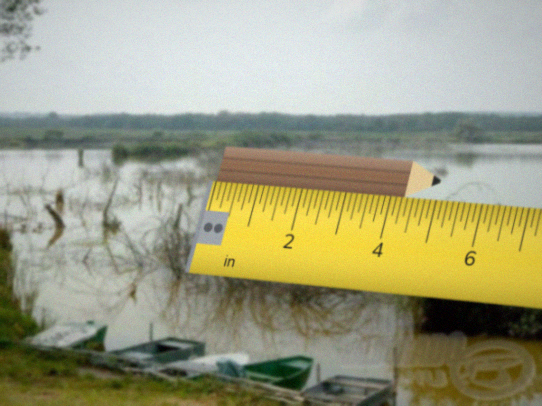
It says 5 in
